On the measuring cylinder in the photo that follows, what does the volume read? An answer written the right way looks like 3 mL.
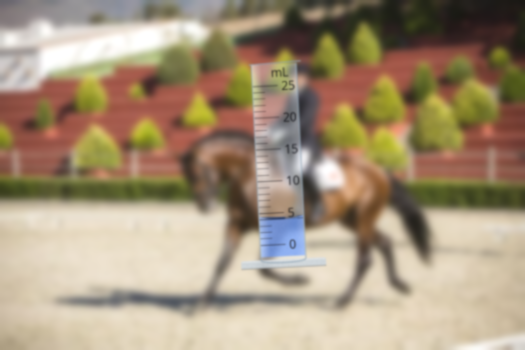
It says 4 mL
